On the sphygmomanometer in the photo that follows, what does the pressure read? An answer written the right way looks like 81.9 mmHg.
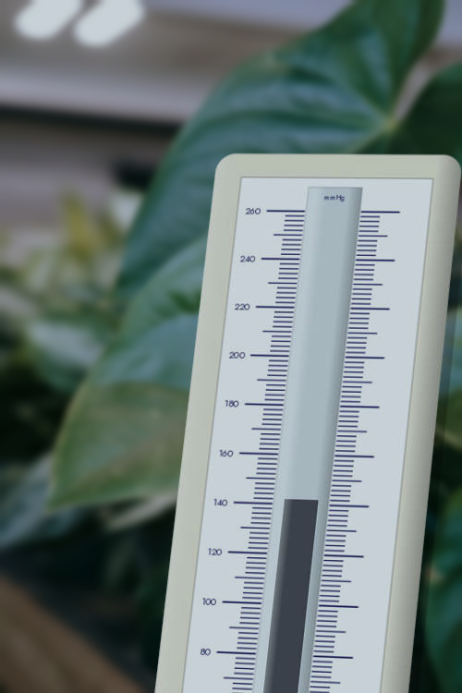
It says 142 mmHg
